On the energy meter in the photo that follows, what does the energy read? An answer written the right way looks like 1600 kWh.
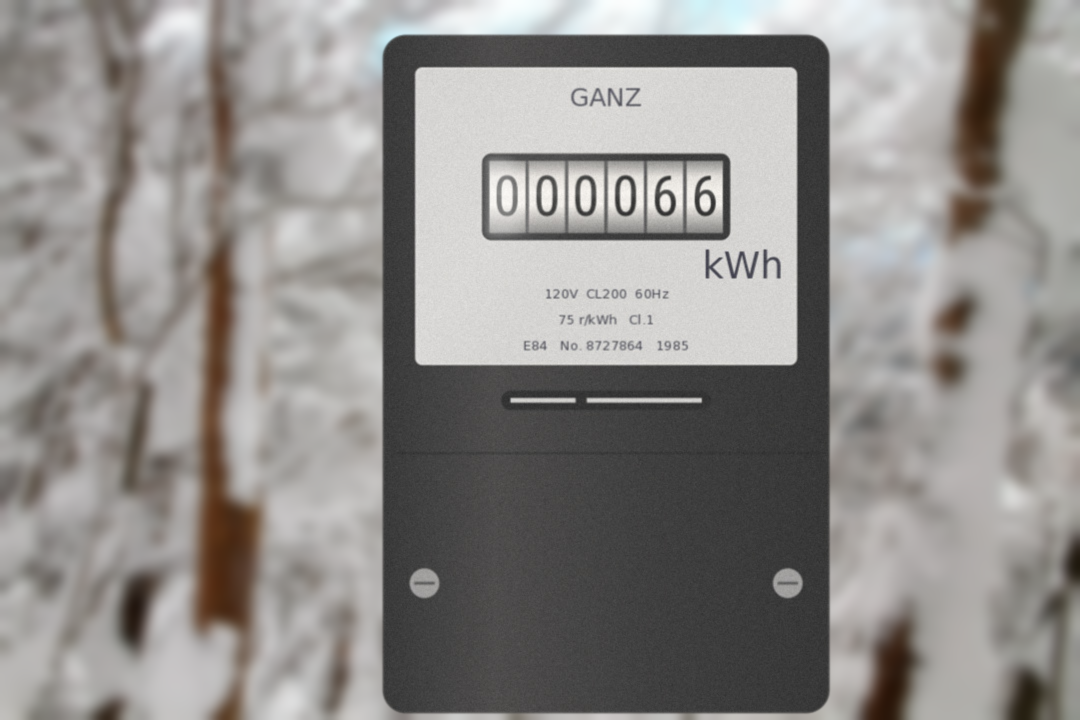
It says 66 kWh
